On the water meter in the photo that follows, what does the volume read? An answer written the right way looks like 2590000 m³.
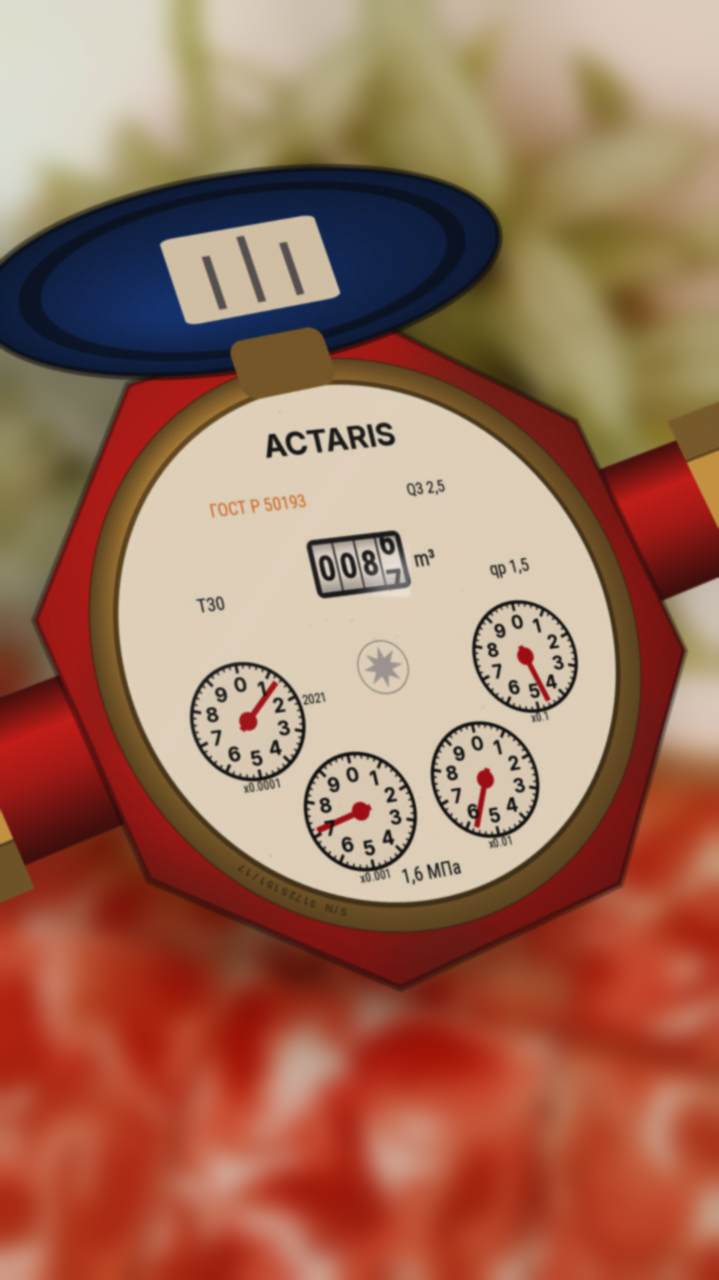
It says 86.4571 m³
